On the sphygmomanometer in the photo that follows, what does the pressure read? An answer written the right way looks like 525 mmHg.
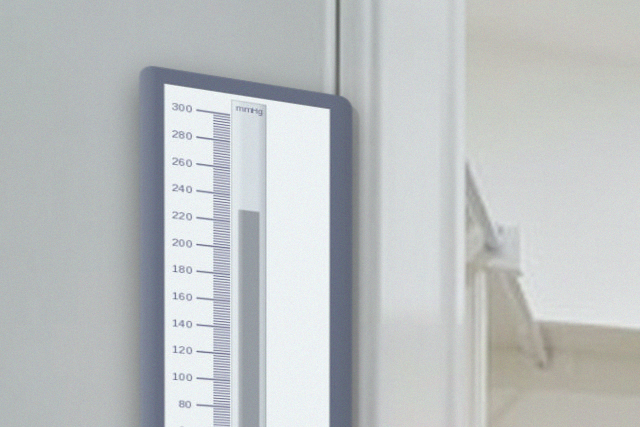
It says 230 mmHg
